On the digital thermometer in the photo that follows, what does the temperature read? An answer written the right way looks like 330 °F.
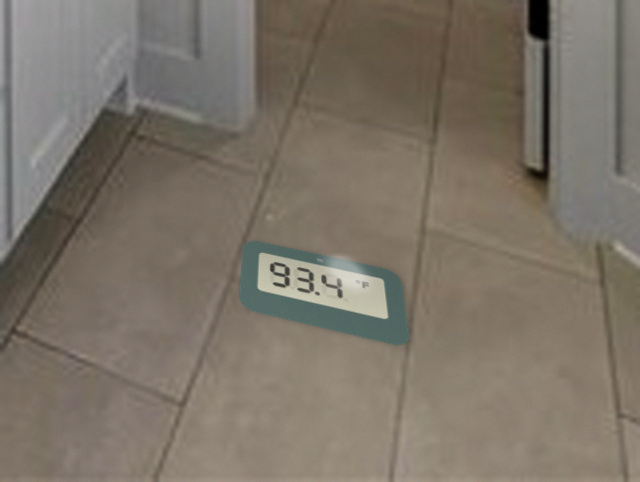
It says 93.4 °F
